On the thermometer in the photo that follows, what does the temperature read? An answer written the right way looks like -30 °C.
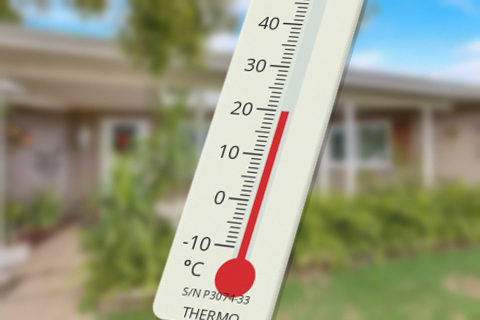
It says 20 °C
